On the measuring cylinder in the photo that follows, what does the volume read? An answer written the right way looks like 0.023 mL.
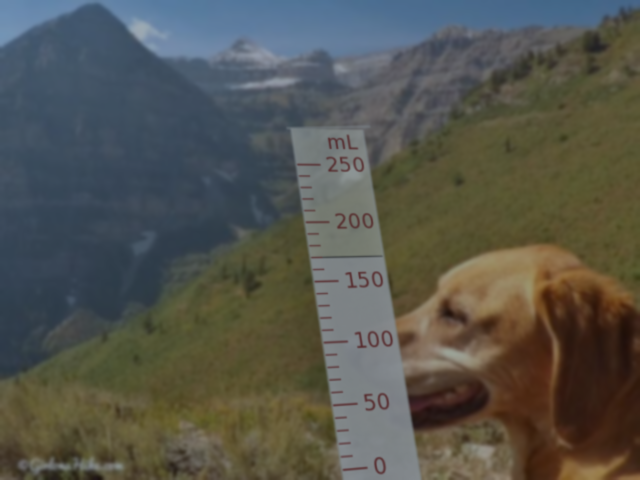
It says 170 mL
